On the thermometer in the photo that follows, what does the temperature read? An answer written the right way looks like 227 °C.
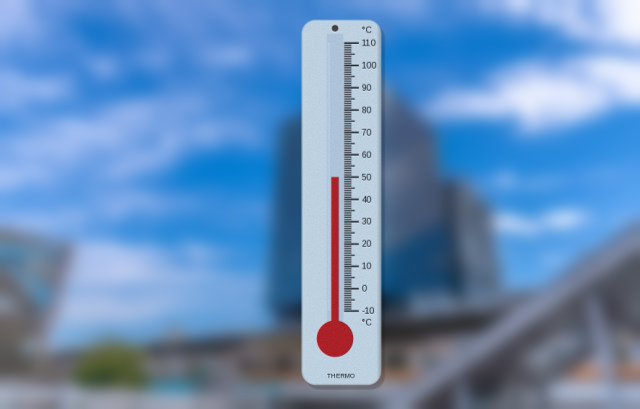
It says 50 °C
